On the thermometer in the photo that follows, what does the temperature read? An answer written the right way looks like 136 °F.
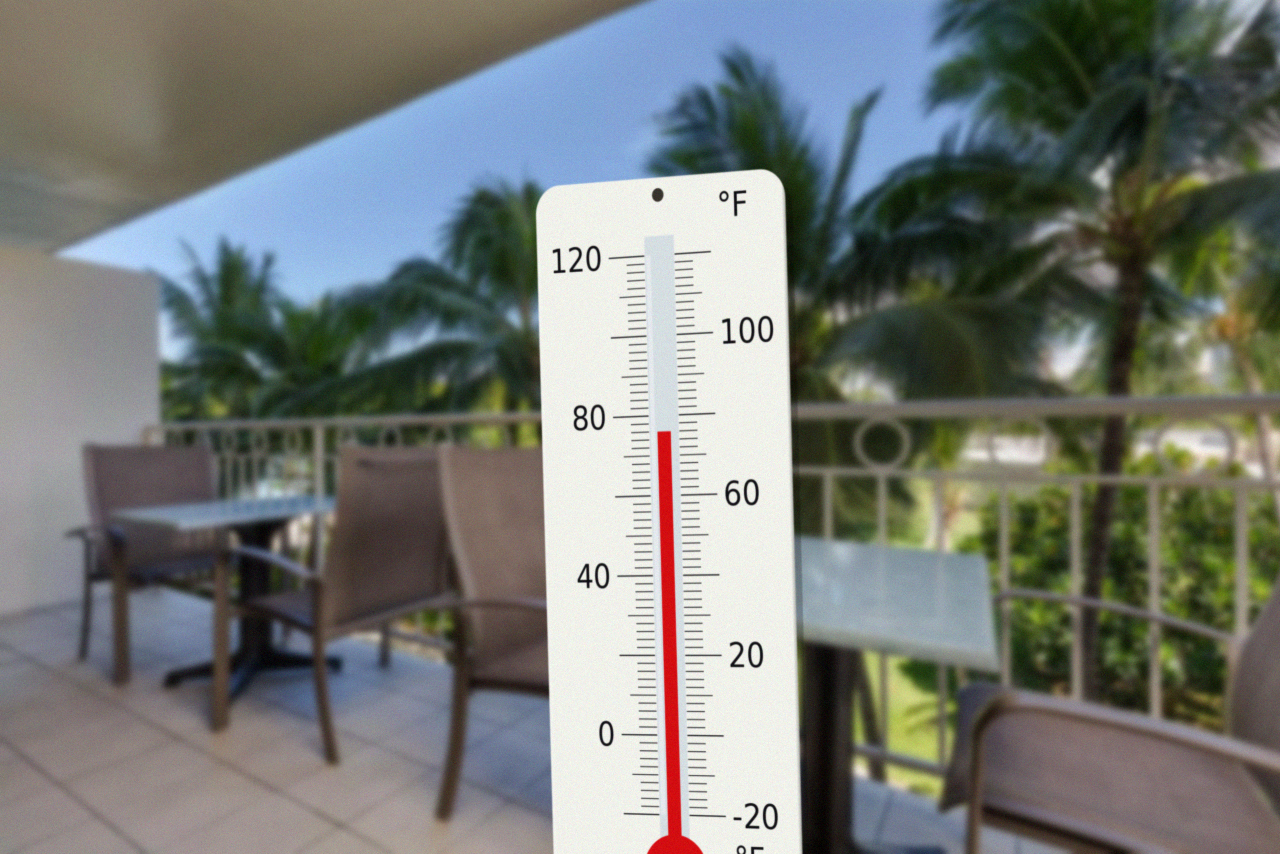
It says 76 °F
